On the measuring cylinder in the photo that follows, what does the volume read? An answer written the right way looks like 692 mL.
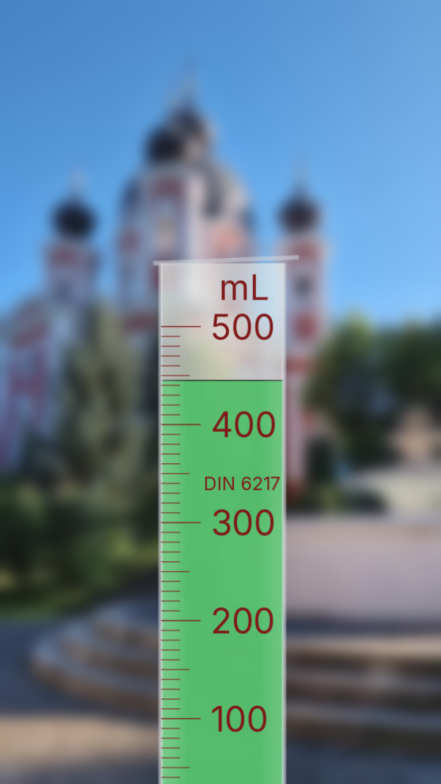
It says 445 mL
